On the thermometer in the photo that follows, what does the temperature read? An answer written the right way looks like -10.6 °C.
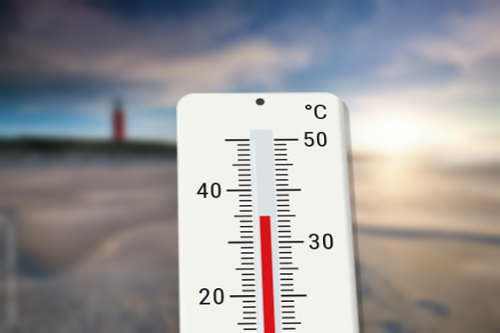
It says 35 °C
